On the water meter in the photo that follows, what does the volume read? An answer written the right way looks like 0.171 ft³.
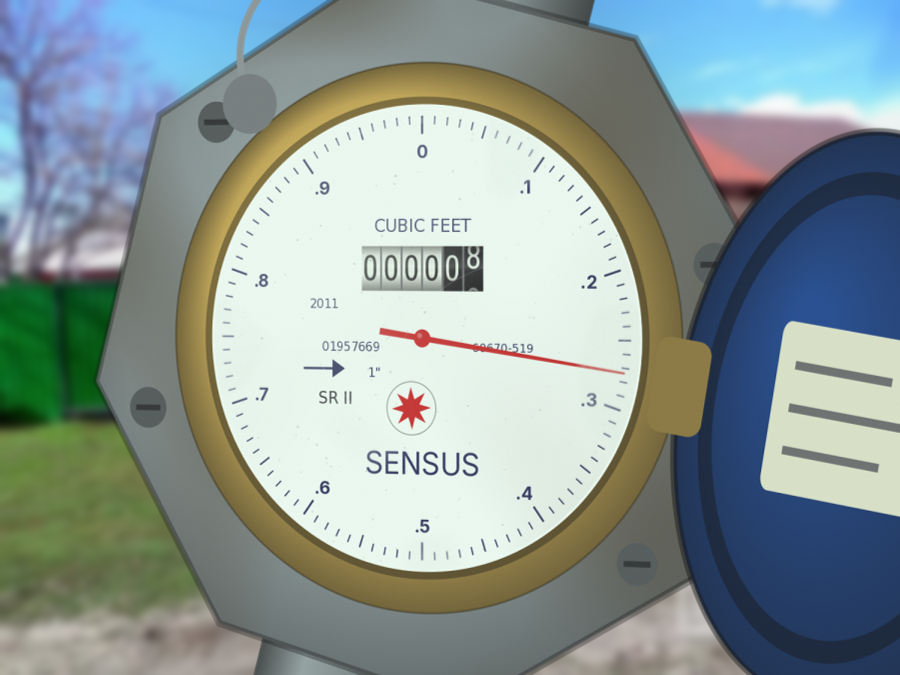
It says 8.27 ft³
